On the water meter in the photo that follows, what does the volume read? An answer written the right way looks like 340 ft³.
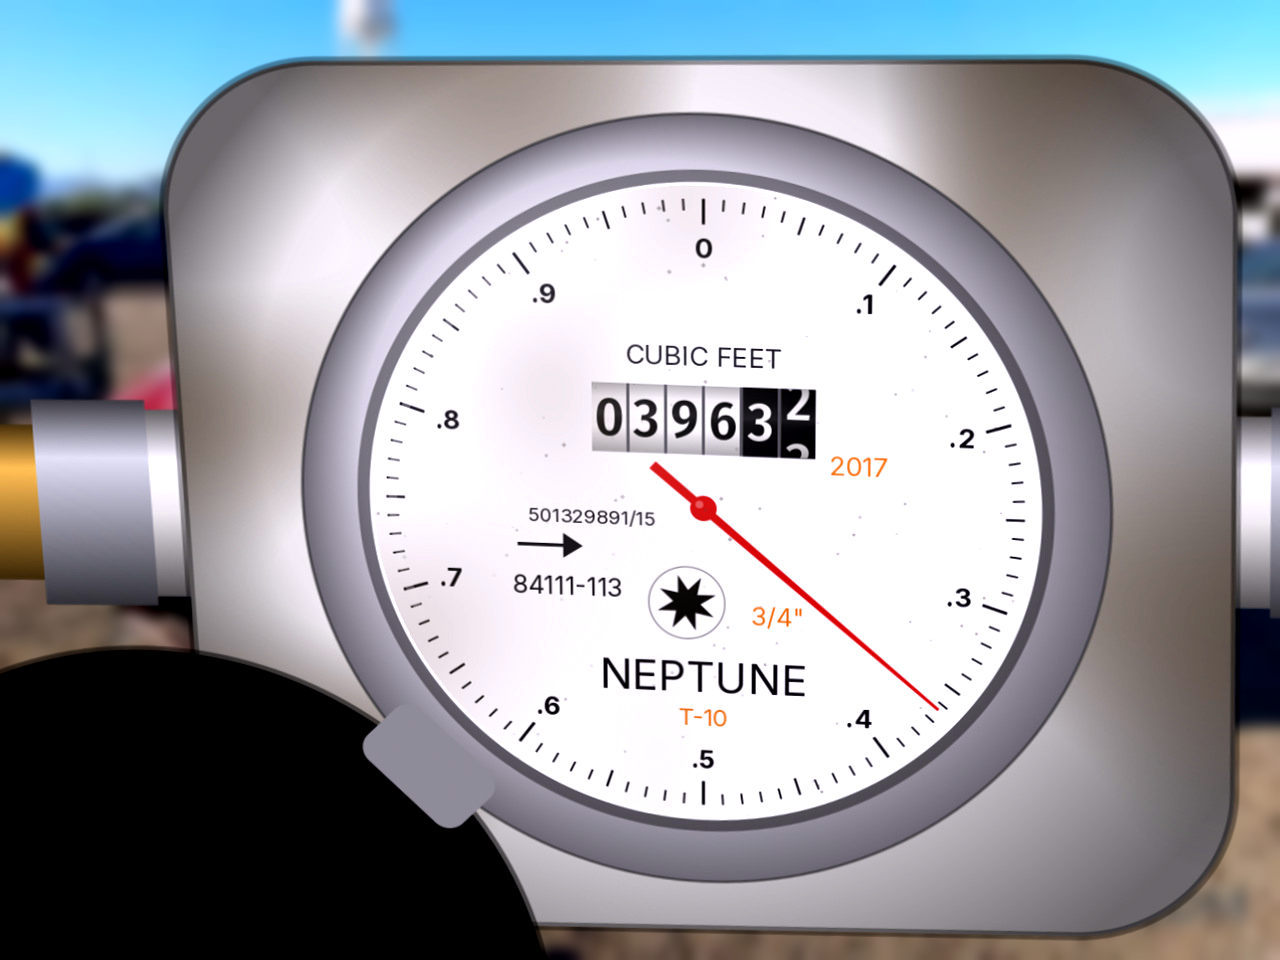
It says 39632.36 ft³
